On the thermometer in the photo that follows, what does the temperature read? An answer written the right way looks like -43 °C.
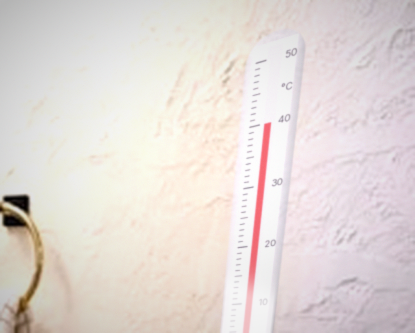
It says 40 °C
